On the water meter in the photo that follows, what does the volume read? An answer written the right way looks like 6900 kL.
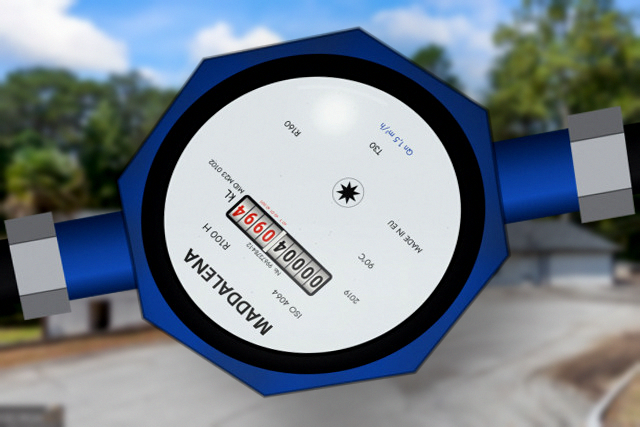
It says 4.0994 kL
